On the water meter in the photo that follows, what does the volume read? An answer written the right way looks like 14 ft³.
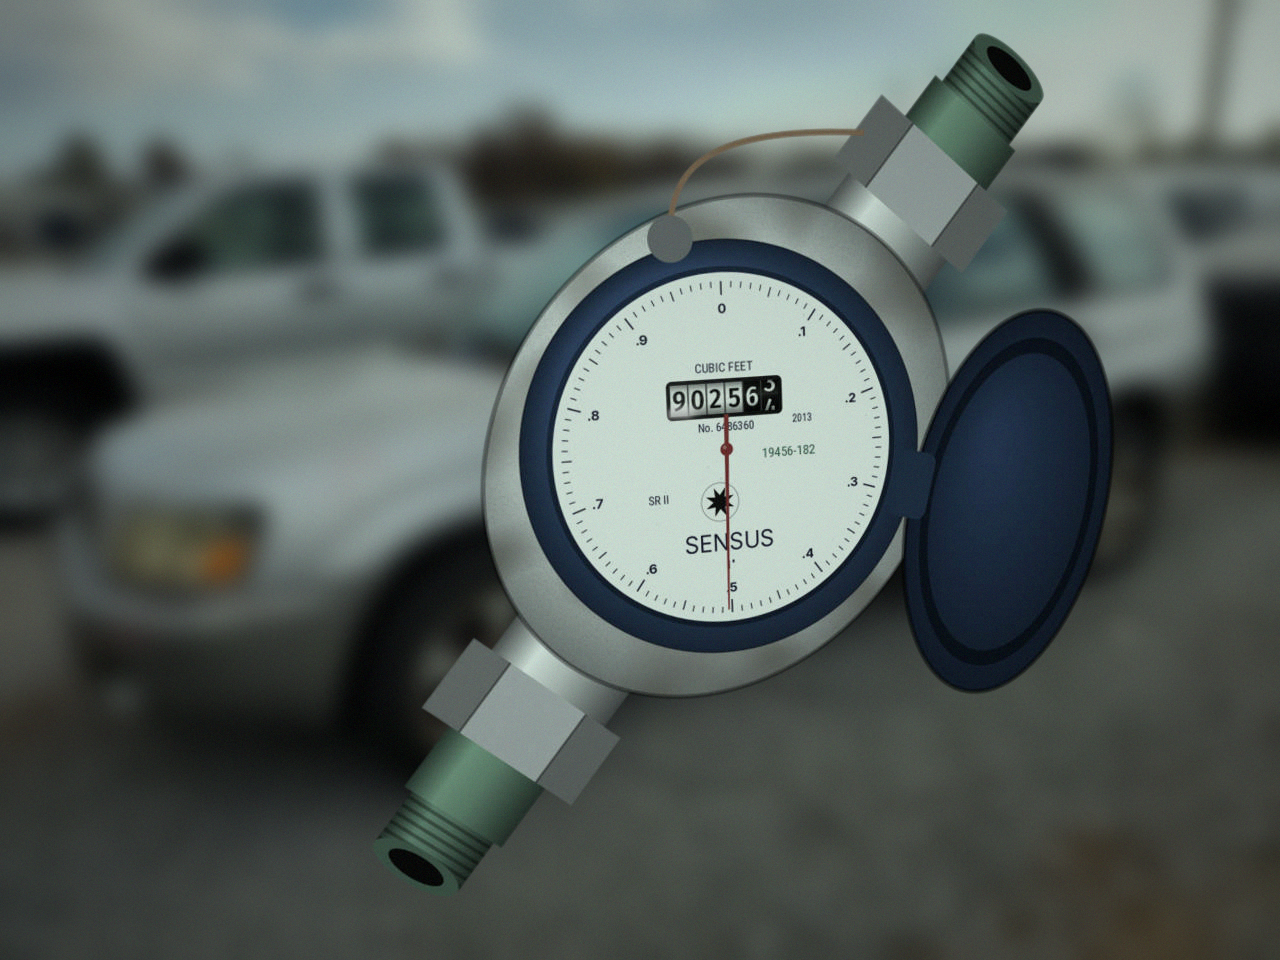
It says 902563.50 ft³
